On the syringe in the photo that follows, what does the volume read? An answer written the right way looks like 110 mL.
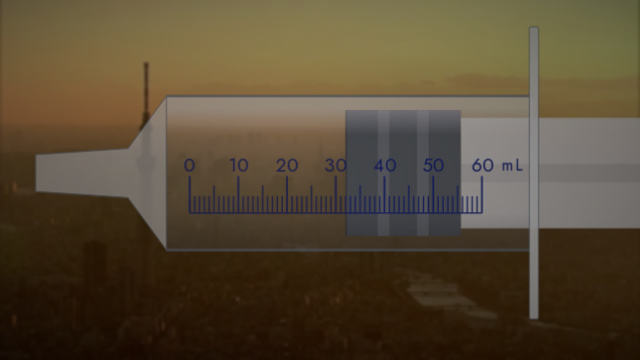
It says 32 mL
